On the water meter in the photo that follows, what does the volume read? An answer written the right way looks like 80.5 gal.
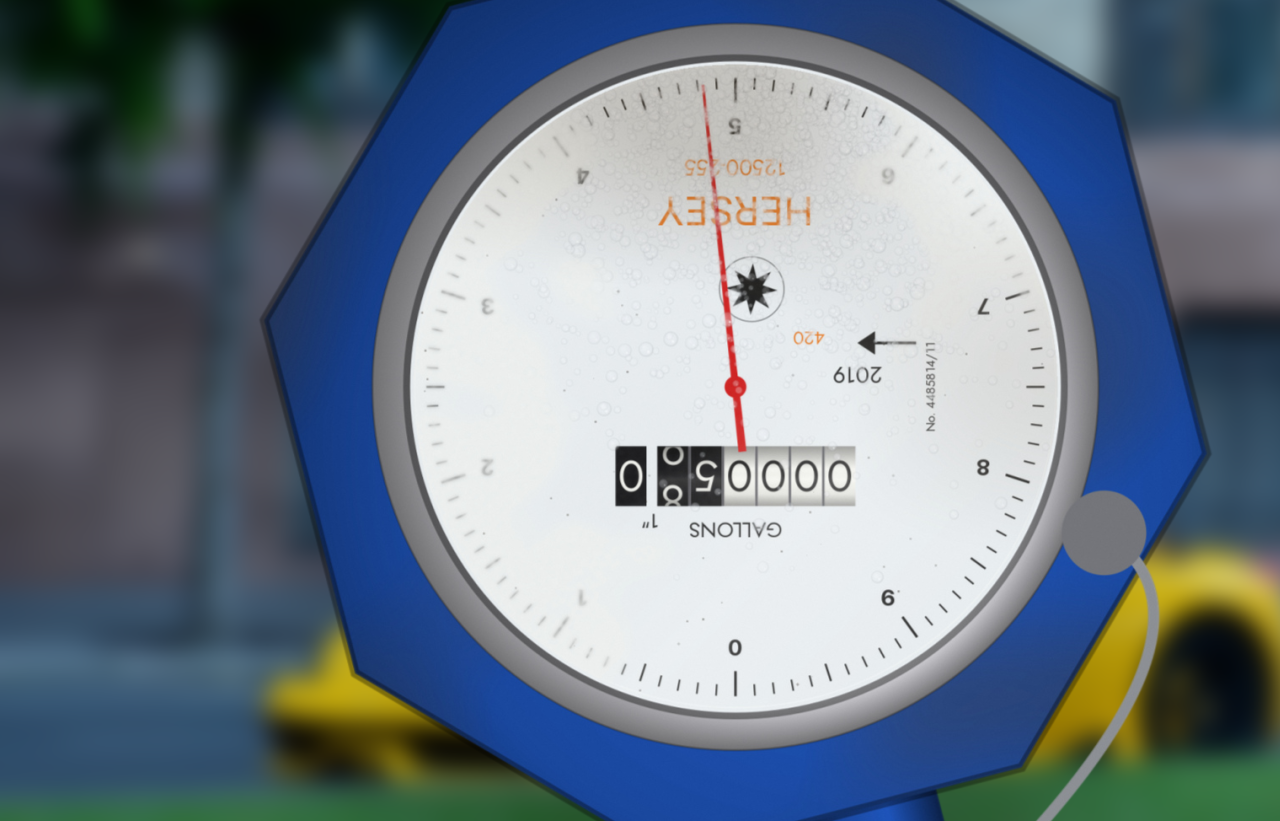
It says 584.8 gal
